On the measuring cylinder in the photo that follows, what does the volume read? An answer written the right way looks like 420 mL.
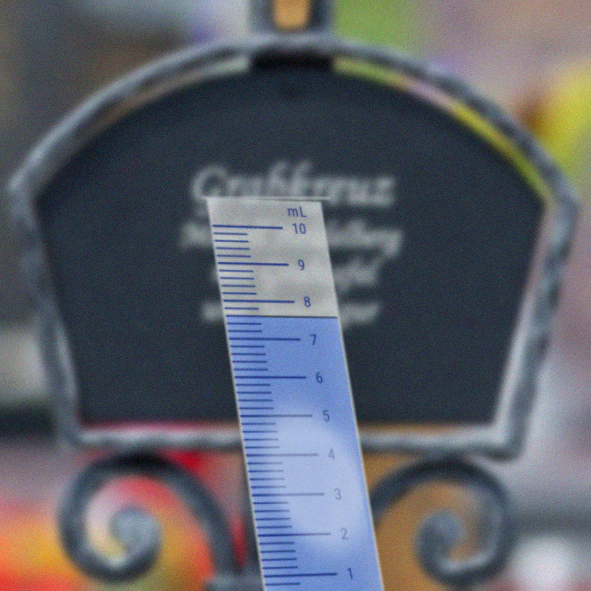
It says 7.6 mL
